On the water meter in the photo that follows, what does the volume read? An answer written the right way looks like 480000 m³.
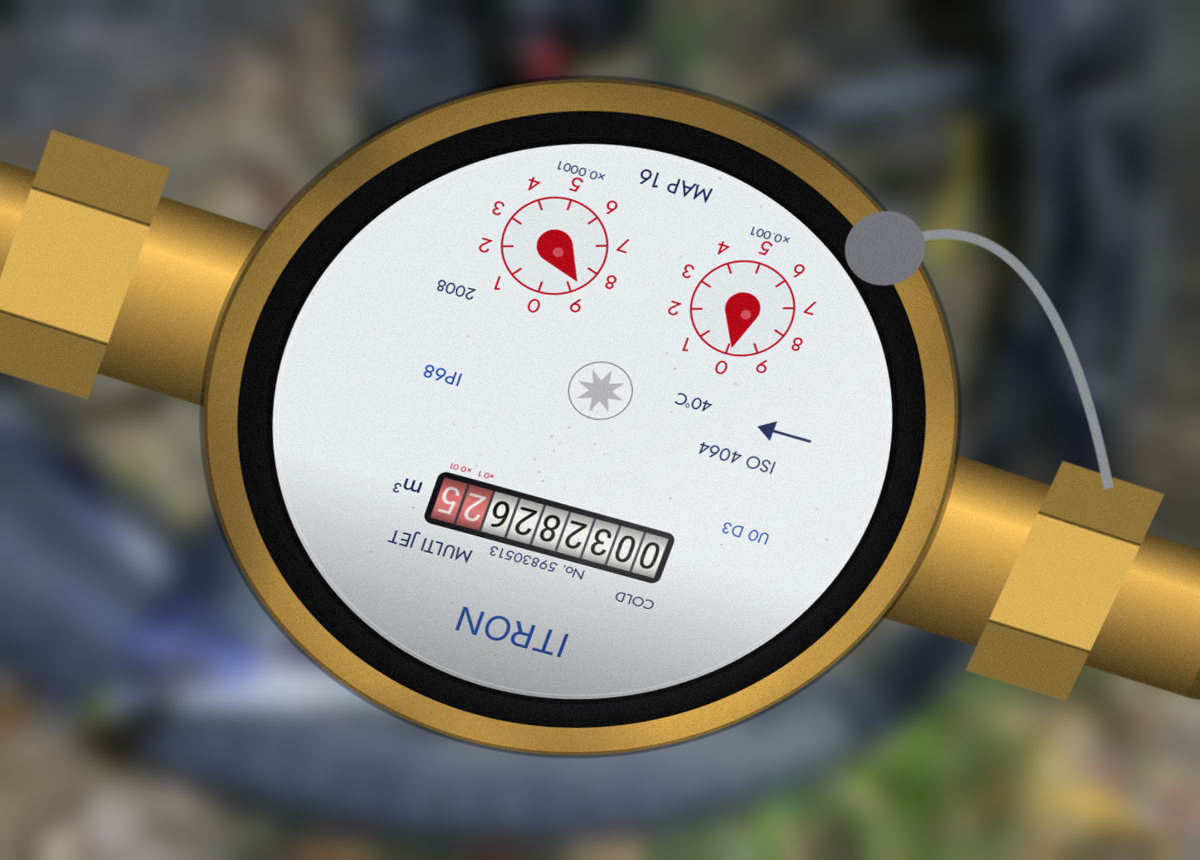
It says 32826.2498 m³
